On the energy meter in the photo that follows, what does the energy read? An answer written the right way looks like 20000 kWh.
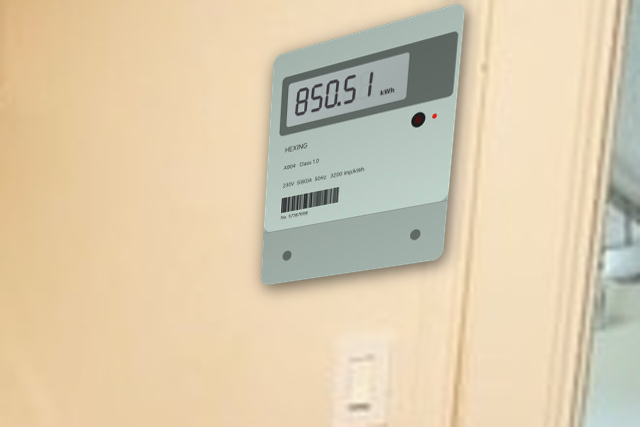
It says 850.51 kWh
